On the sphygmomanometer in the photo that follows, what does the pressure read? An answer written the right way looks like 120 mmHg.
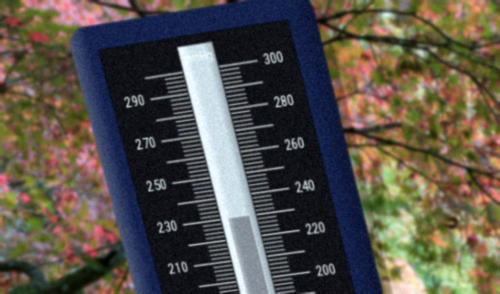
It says 230 mmHg
